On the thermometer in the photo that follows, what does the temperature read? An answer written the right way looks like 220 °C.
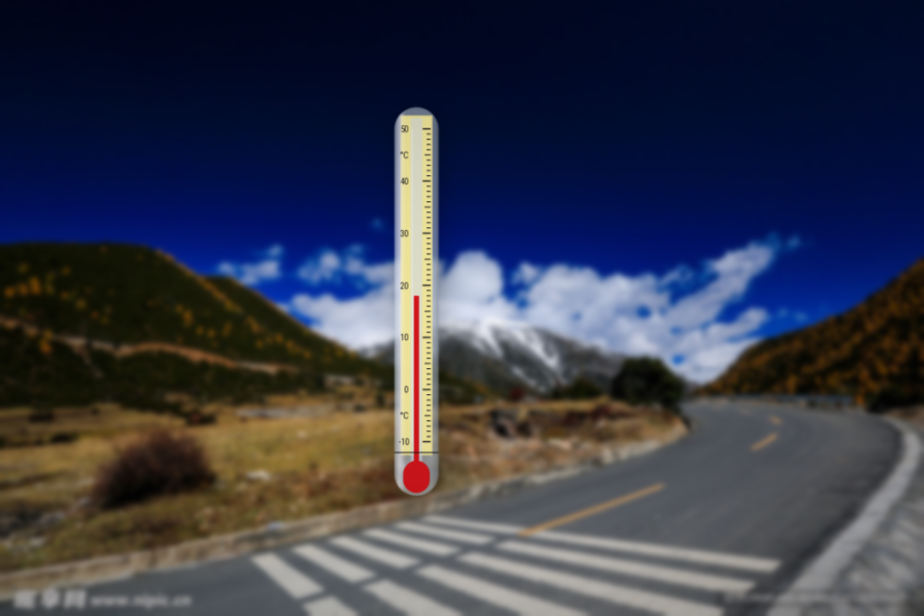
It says 18 °C
